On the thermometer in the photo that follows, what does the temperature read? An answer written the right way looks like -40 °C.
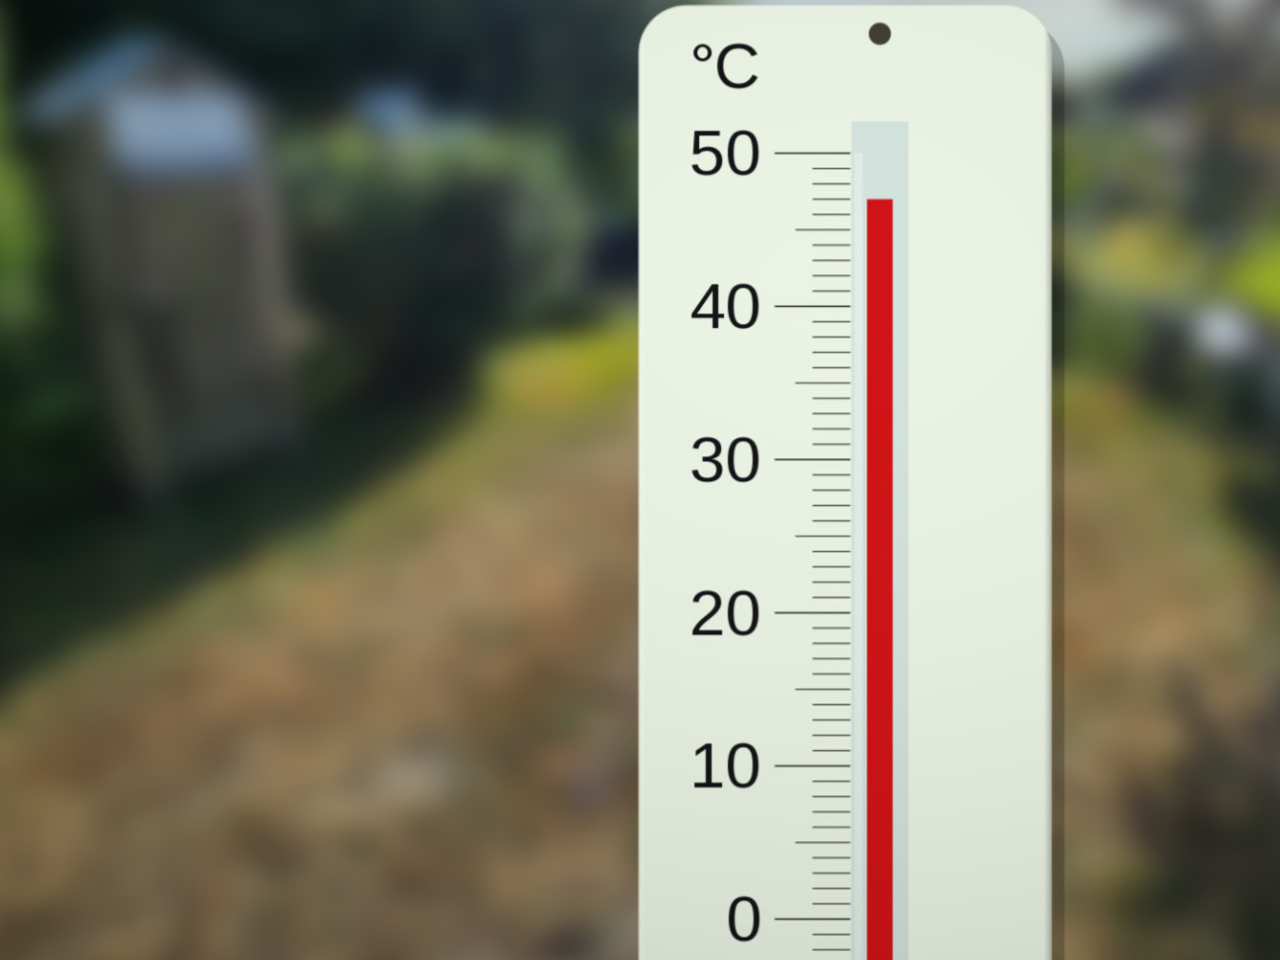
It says 47 °C
